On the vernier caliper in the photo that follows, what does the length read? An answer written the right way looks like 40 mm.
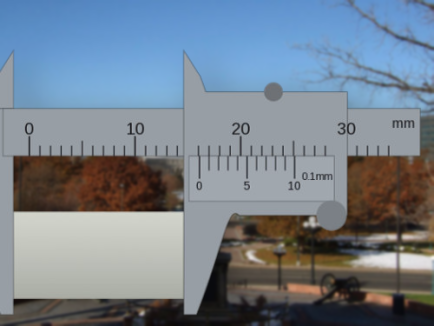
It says 16.1 mm
